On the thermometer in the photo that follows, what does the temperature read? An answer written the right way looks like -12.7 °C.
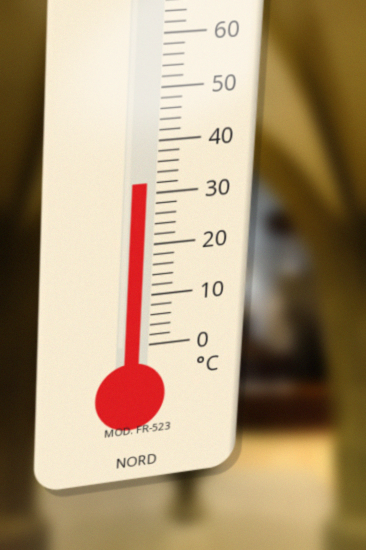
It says 32 °C
